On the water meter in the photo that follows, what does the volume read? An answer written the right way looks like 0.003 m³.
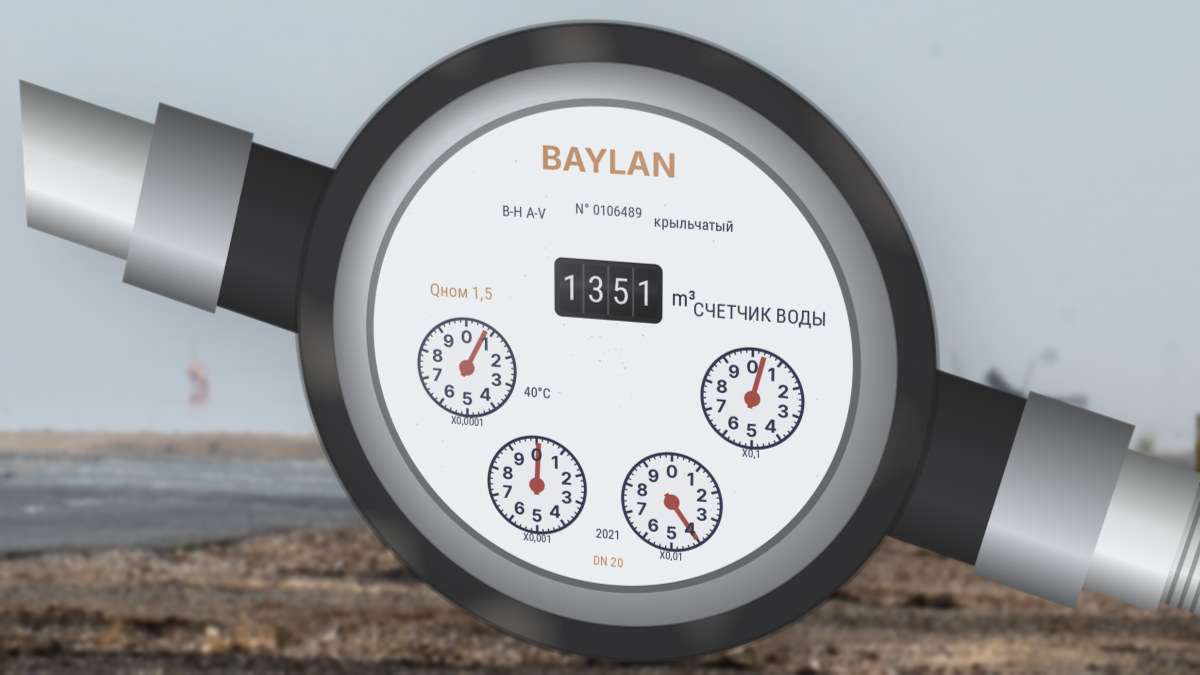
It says 1351.0400 m³
